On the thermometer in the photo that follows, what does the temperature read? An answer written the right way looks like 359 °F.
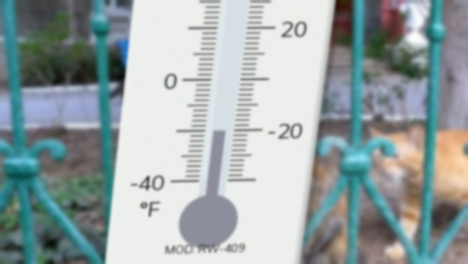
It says -20 °F
